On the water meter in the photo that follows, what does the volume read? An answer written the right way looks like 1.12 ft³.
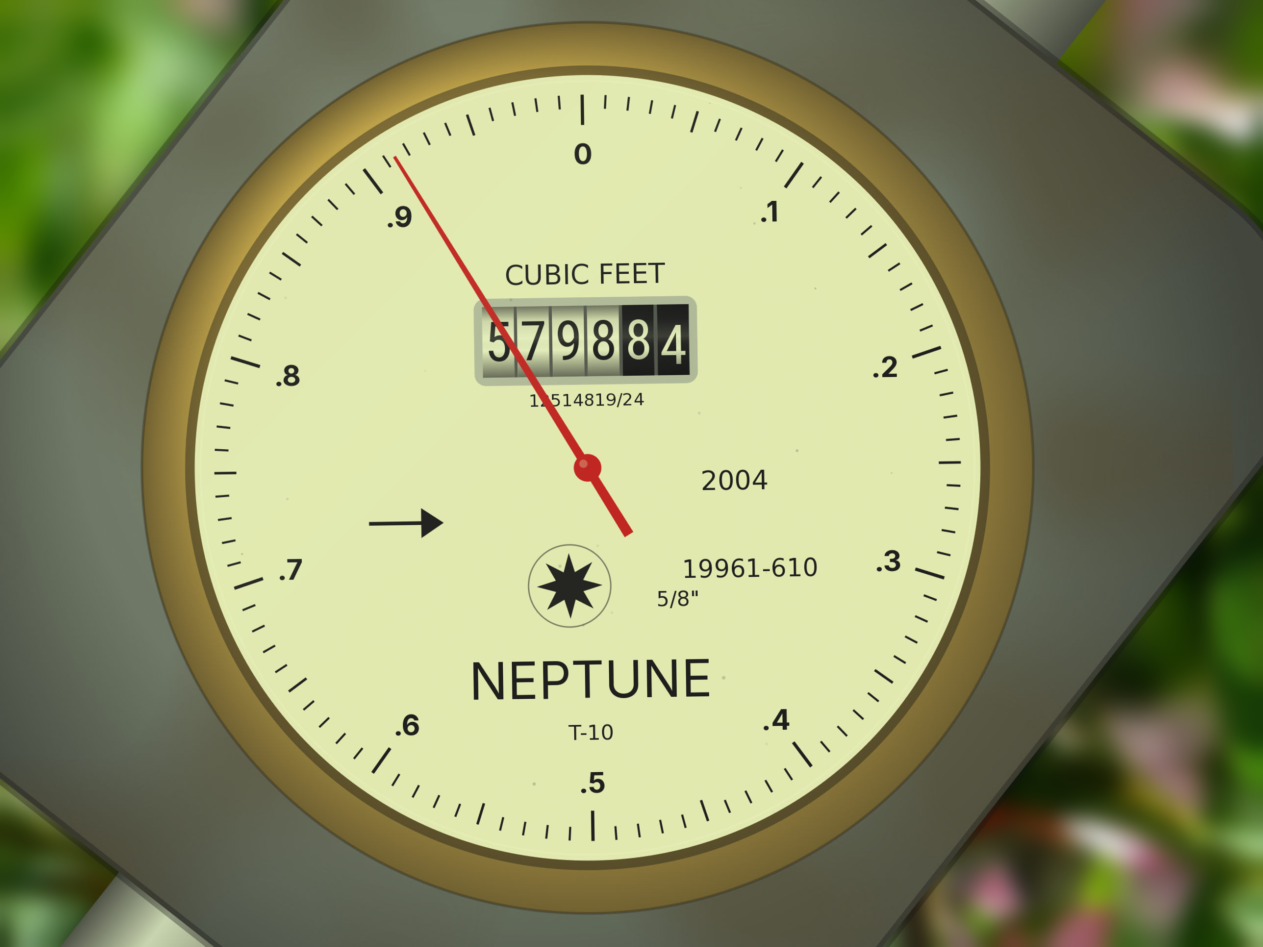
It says 579883.91 ft³
